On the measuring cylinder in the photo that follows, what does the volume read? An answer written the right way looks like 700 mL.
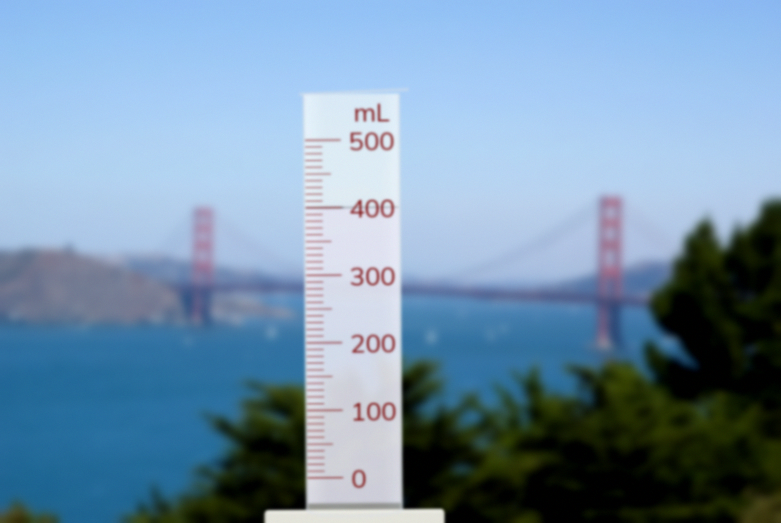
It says 400 mL
